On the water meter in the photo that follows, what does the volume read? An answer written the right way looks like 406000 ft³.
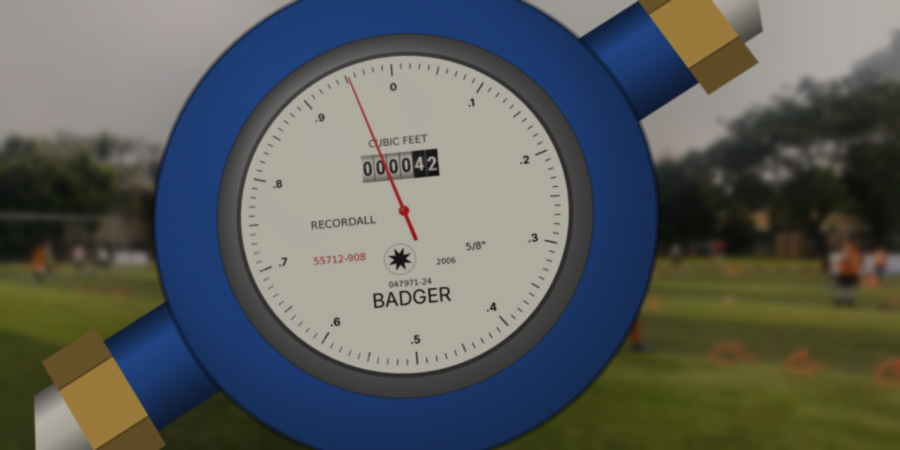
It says 41.95 ft³
